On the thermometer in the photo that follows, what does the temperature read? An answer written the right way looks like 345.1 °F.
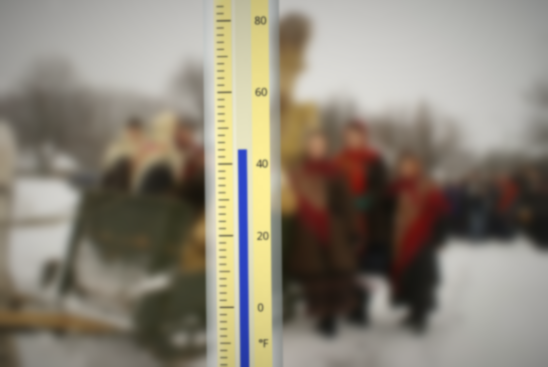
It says 44 °F
